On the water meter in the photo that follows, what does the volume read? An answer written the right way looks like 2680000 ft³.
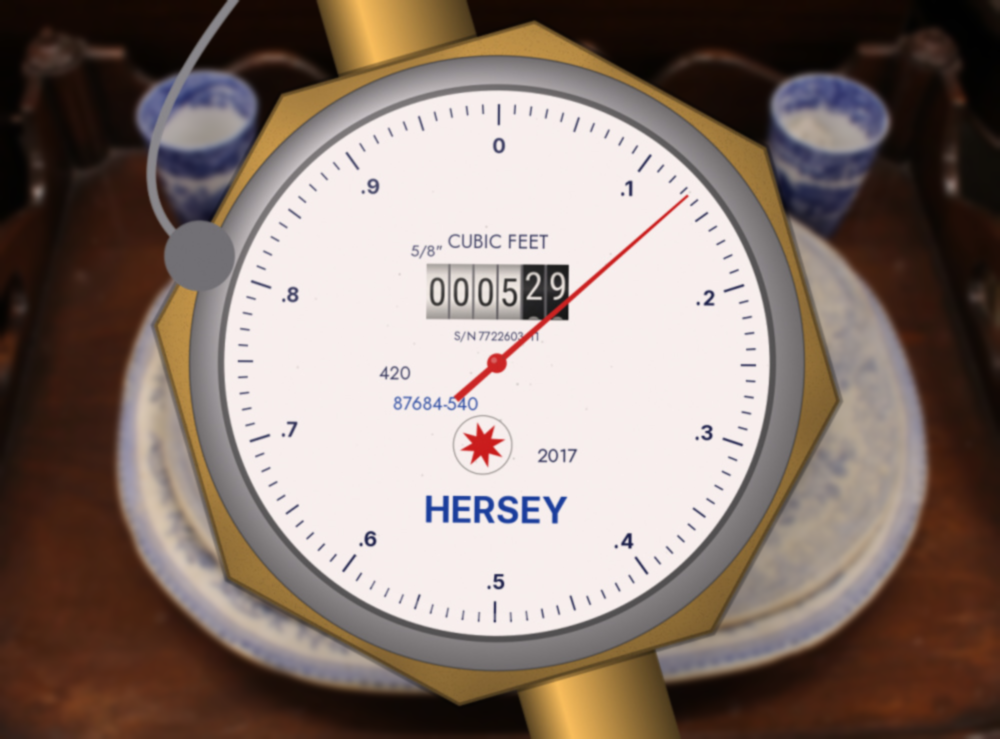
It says 529.13 ft³
